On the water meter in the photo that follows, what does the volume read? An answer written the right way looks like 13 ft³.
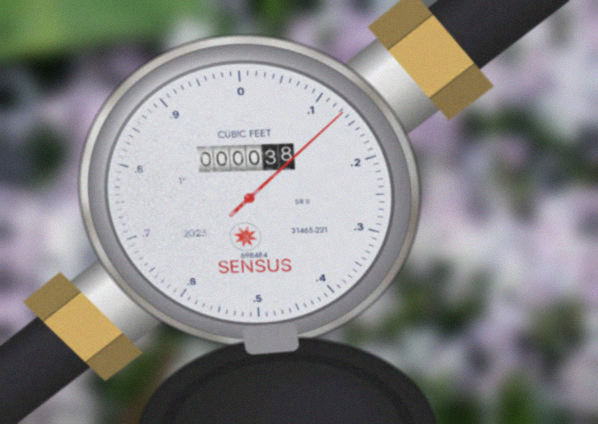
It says 38.13 ft³
